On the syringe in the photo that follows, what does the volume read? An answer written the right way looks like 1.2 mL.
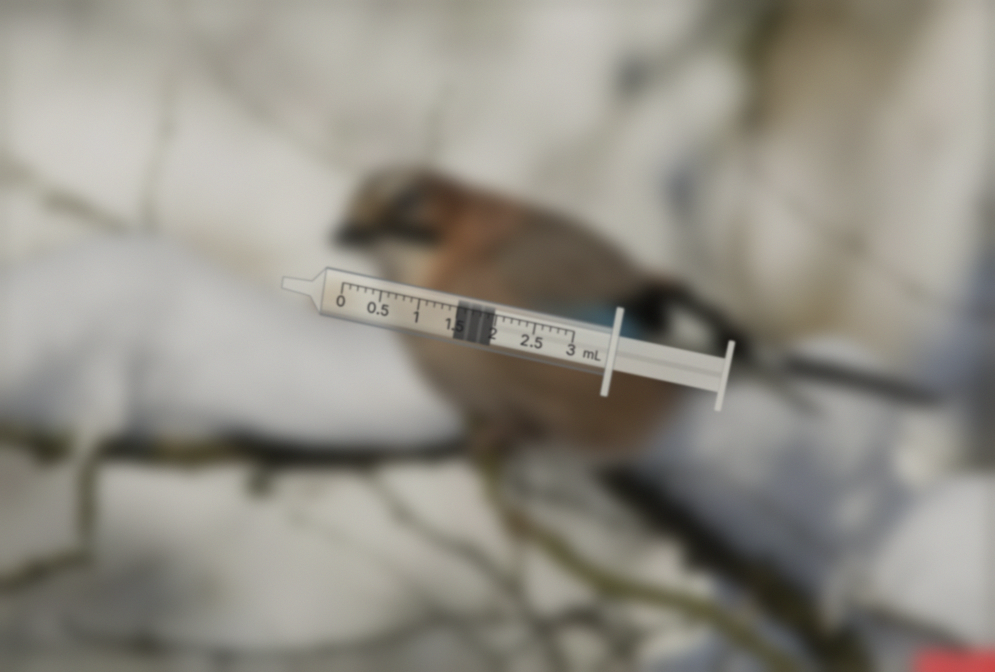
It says 1.5 mL
